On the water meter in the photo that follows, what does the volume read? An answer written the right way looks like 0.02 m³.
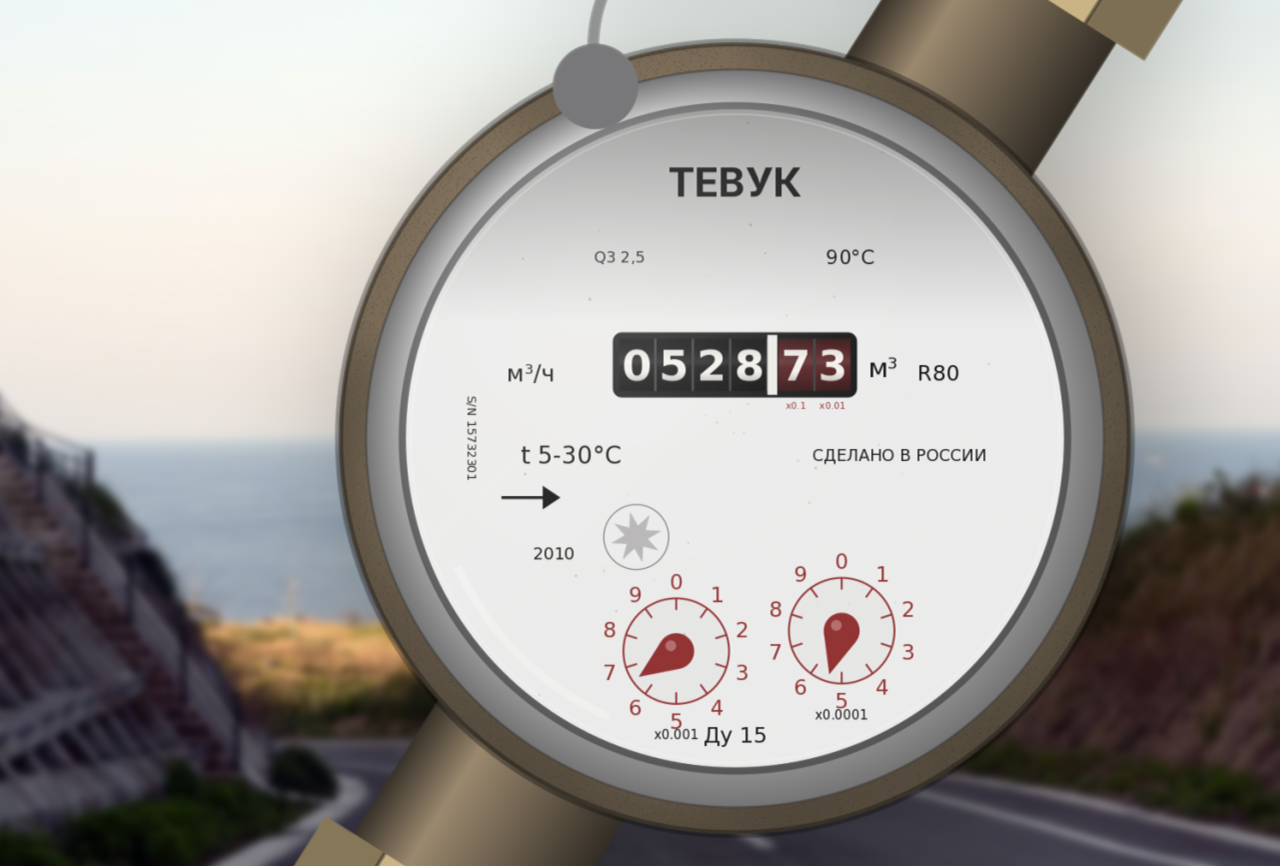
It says 528.7365 m³
